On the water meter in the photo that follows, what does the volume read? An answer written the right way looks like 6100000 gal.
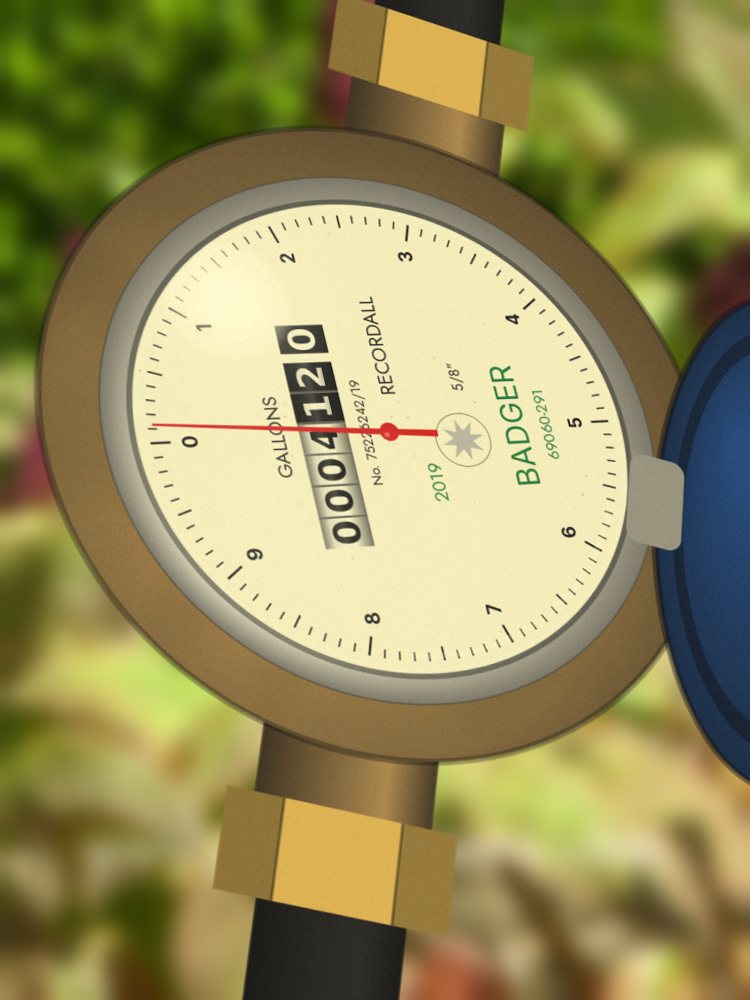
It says 4120.1 gal
